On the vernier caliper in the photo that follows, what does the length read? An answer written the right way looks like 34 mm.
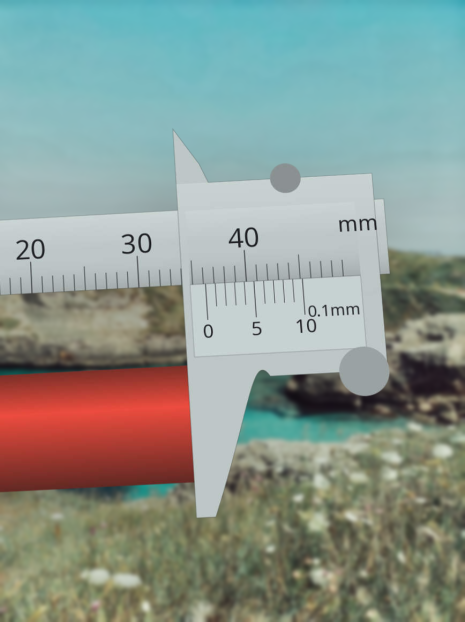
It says 36.2 mm
